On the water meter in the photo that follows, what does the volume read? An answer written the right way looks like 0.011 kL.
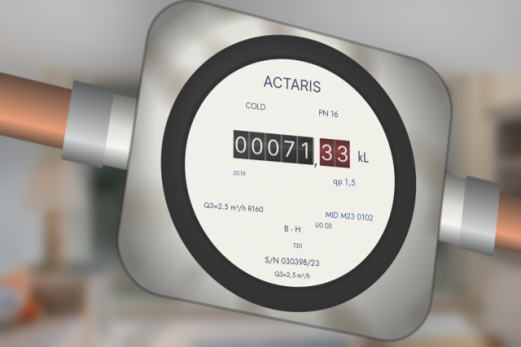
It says 71.33 kL
